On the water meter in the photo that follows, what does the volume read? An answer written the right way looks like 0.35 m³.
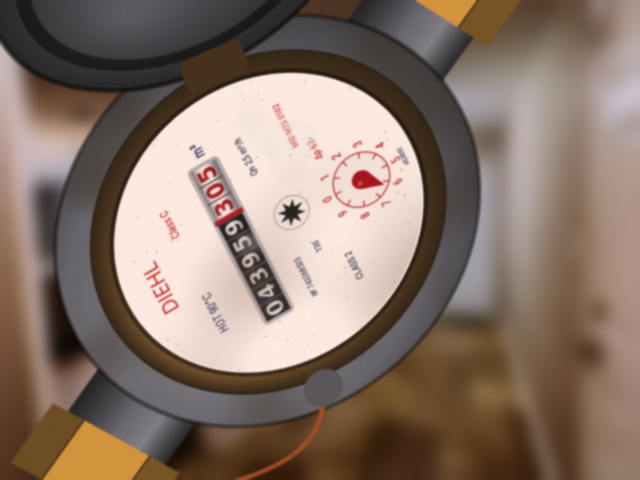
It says 43959.3056 m³
